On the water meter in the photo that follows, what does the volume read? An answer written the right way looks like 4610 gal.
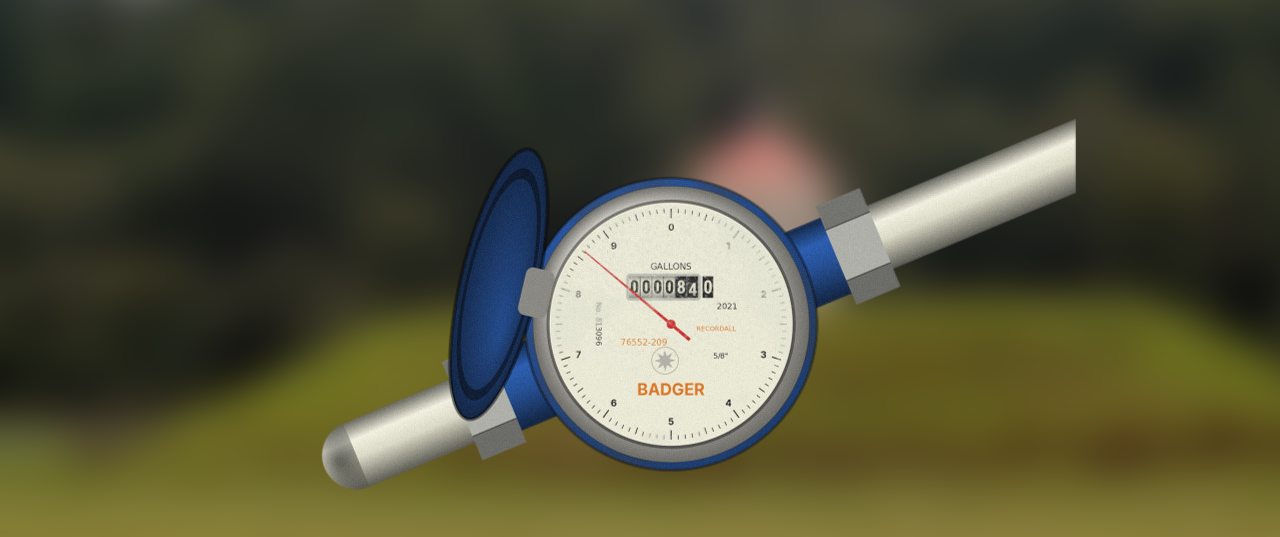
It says 838.6 gal
